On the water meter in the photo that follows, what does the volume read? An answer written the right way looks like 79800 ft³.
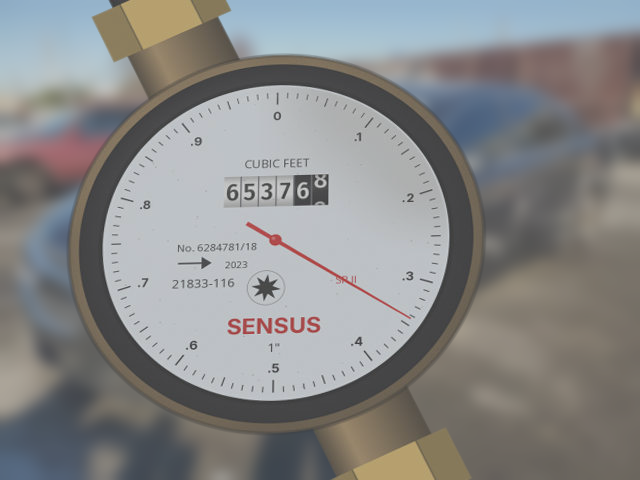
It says 653768.34 ft³
